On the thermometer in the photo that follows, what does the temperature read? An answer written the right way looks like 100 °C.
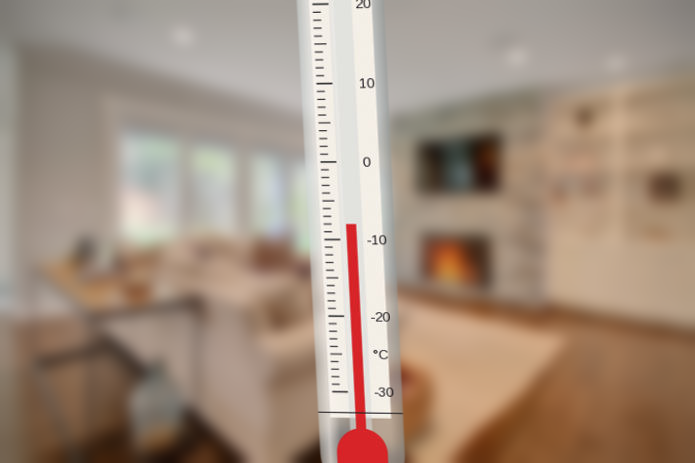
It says -8 °C
